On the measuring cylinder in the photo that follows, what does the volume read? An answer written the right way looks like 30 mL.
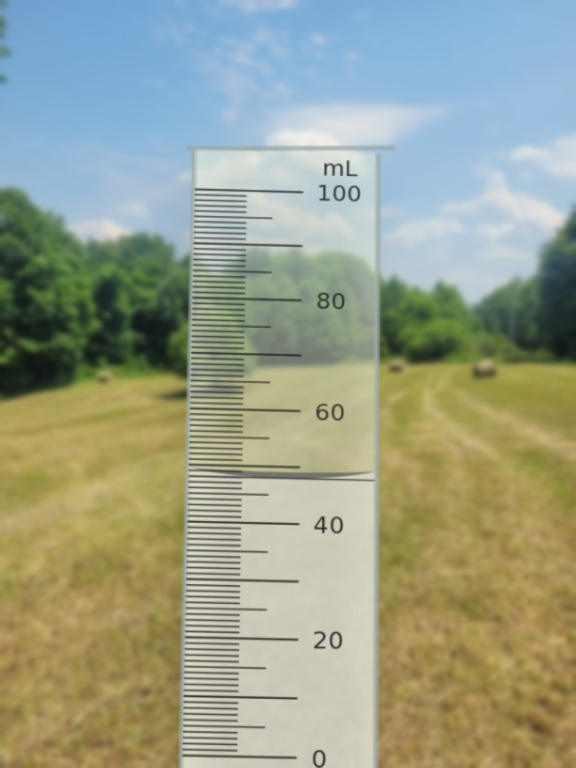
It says 48 mL
